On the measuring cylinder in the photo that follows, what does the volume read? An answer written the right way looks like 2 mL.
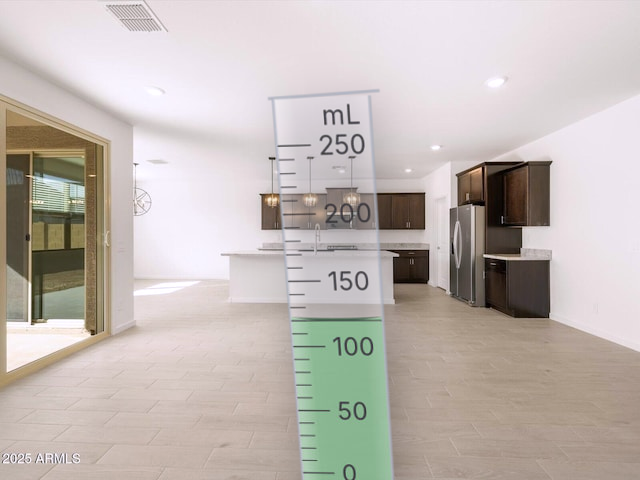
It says 120 mL
